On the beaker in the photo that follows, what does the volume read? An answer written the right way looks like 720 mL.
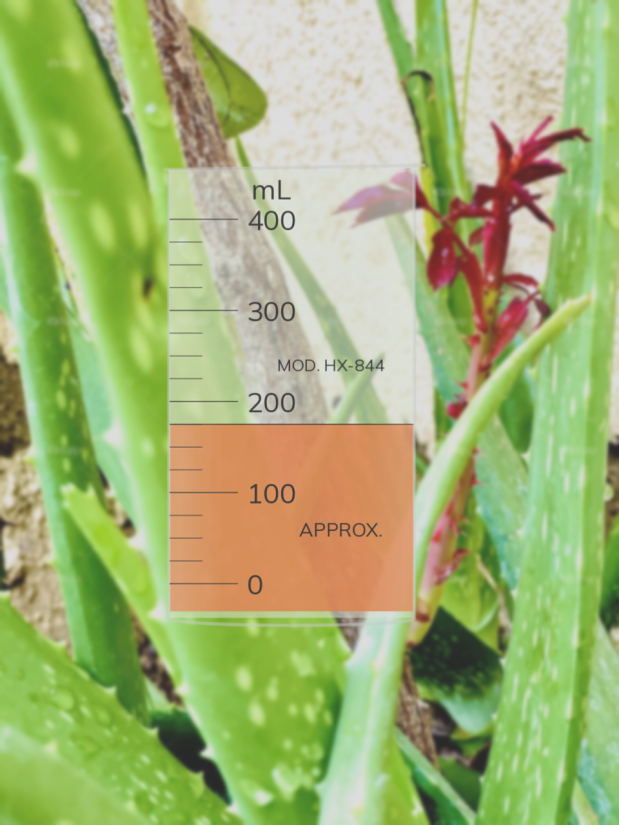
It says 175 mL
